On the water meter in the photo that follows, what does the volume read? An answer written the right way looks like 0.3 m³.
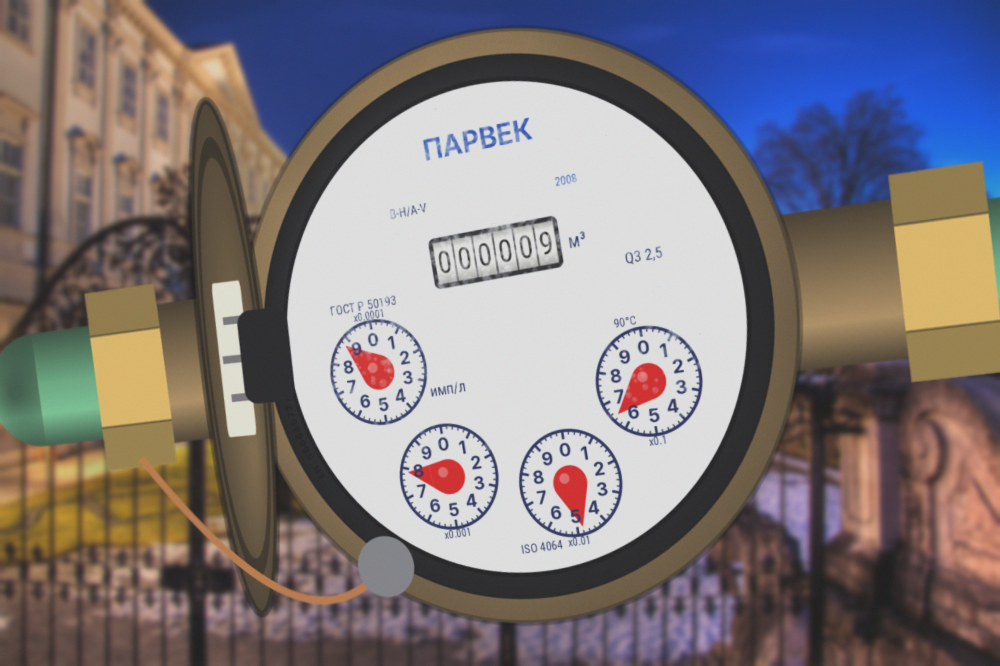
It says 9.6478 m³
